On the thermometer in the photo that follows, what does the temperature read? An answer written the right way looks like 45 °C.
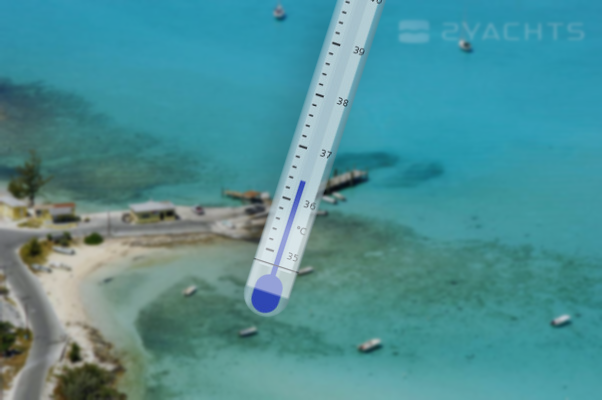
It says 36.4 °C
